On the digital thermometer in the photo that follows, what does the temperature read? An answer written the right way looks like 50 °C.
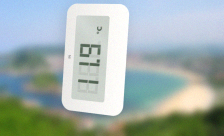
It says 11.9 °C
